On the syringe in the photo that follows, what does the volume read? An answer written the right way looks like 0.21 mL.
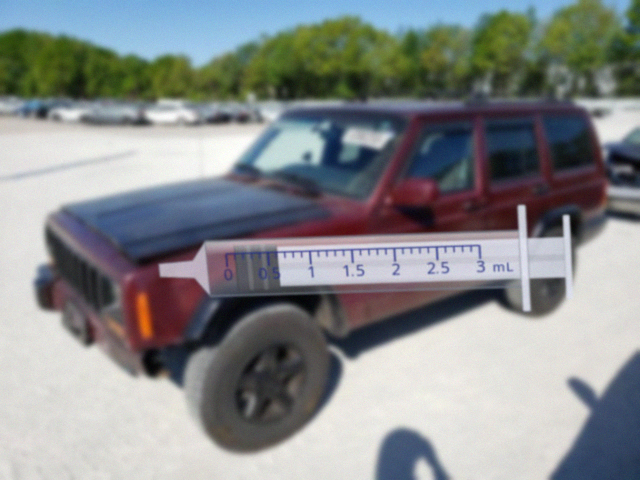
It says 0.1 mL
